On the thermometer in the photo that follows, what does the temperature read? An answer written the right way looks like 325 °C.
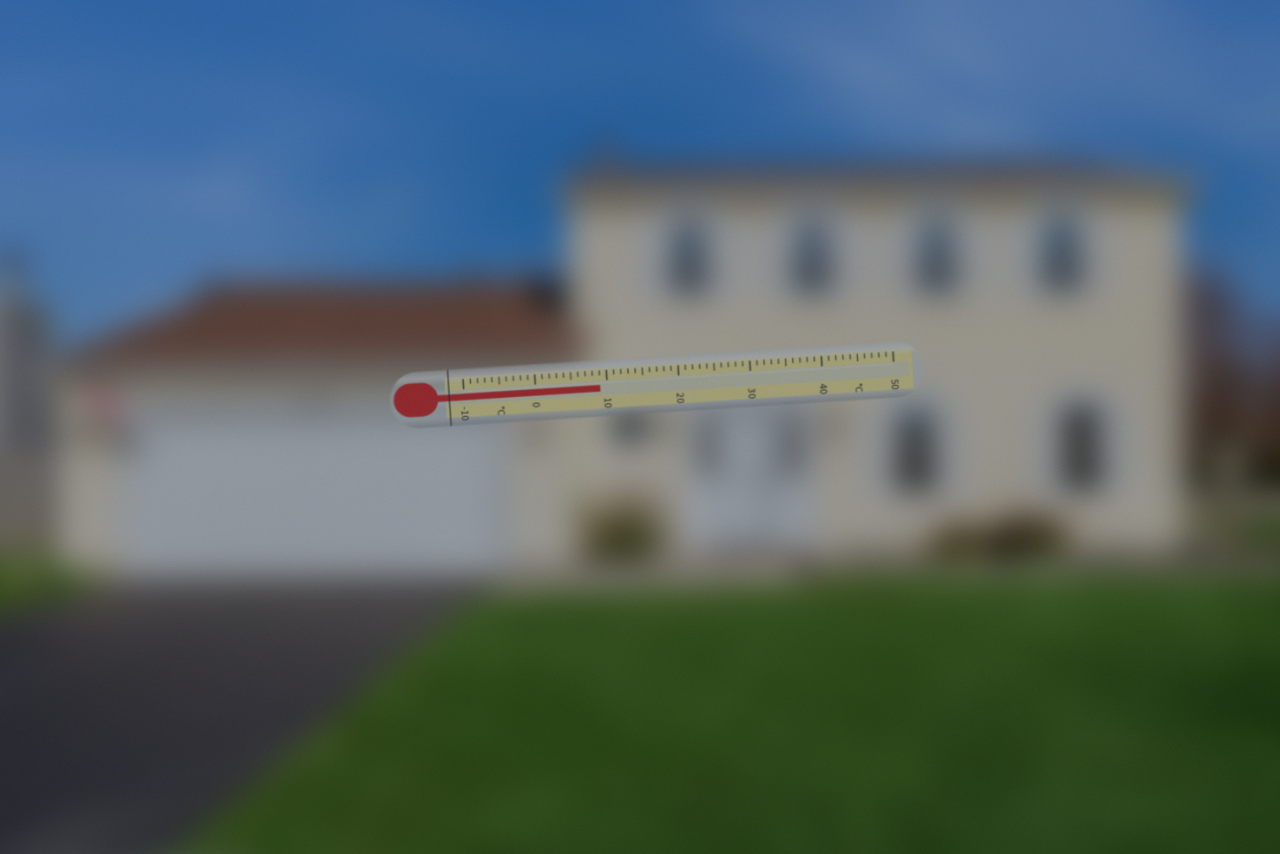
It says 9 °C
